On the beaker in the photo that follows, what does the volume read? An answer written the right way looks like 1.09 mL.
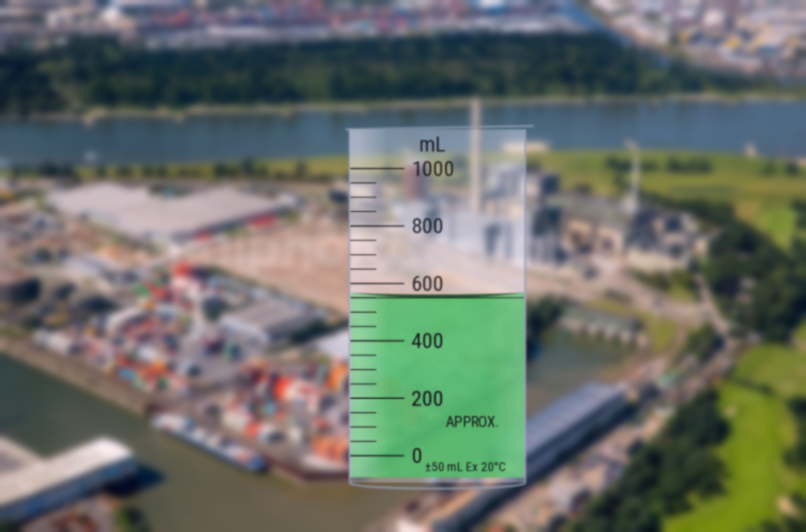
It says 550 mL
